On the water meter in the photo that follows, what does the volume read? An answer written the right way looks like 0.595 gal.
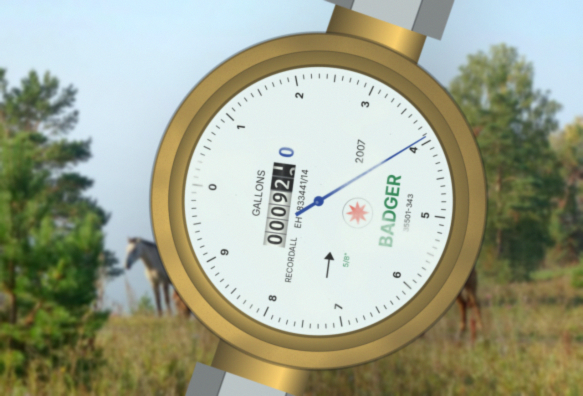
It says 9213.9 gal
